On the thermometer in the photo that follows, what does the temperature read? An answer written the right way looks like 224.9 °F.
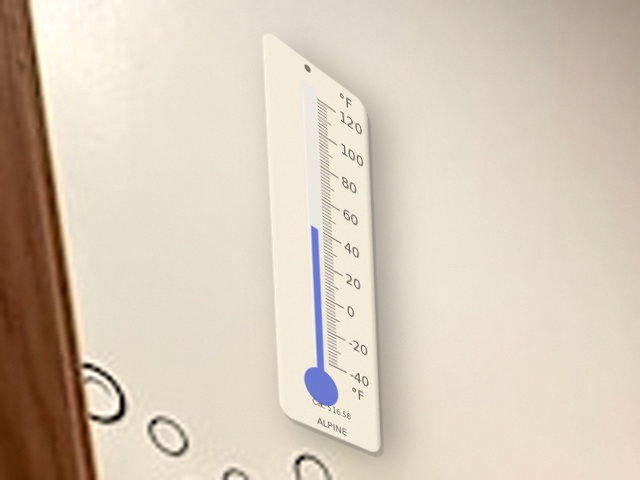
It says 40 °F
